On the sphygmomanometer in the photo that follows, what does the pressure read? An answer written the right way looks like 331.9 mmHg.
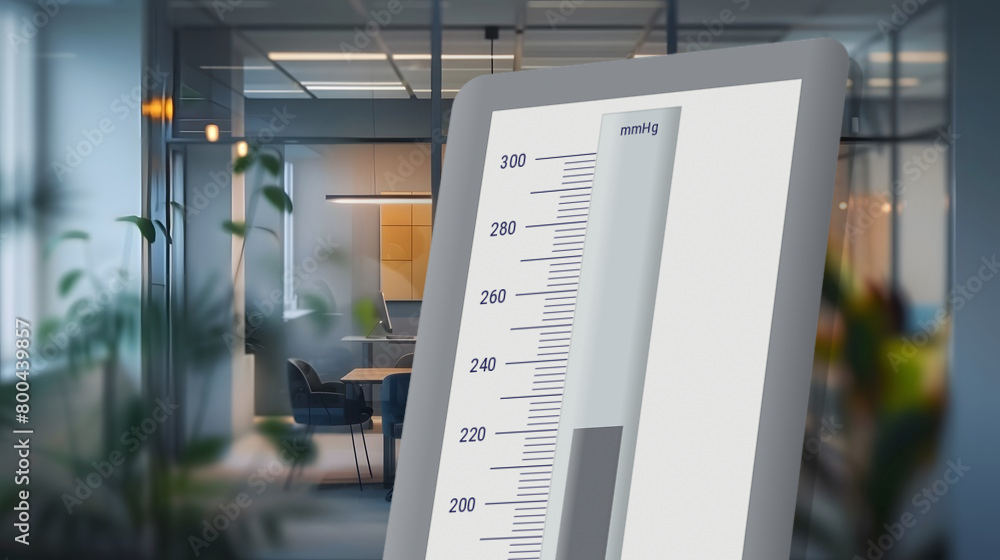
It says 220 mmHg
